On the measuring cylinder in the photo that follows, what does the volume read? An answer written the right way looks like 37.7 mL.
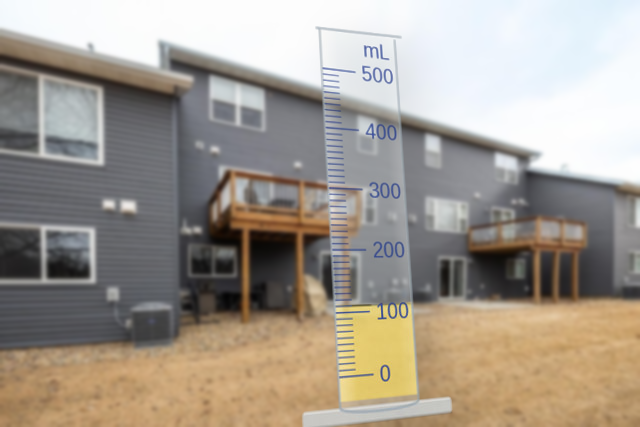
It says 110 mL
